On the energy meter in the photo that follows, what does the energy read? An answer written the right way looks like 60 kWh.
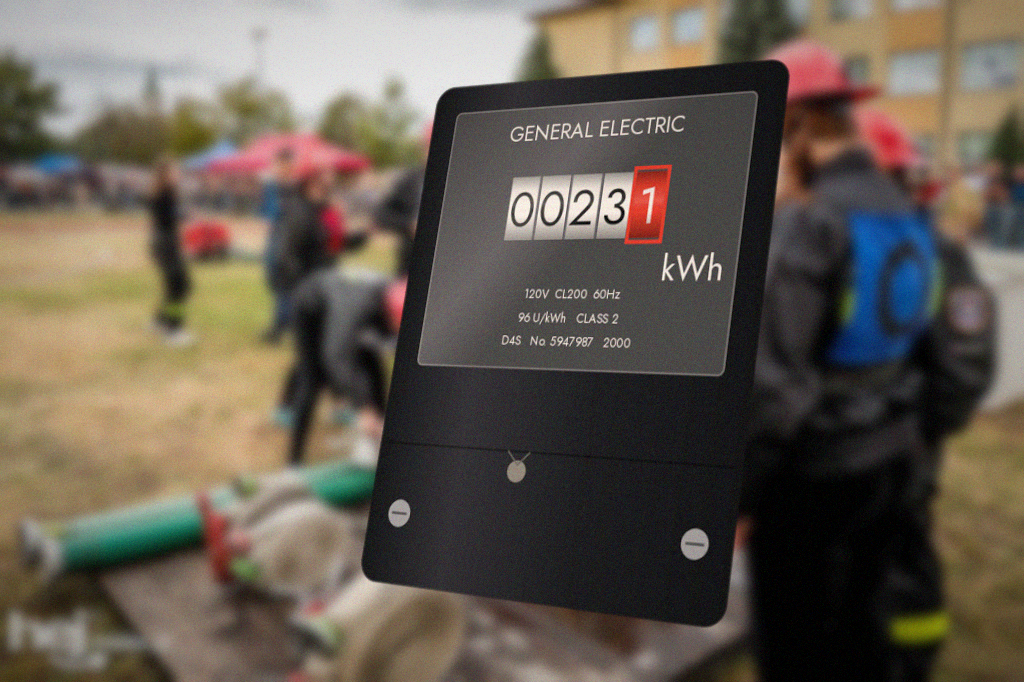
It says 23.1 kWh
